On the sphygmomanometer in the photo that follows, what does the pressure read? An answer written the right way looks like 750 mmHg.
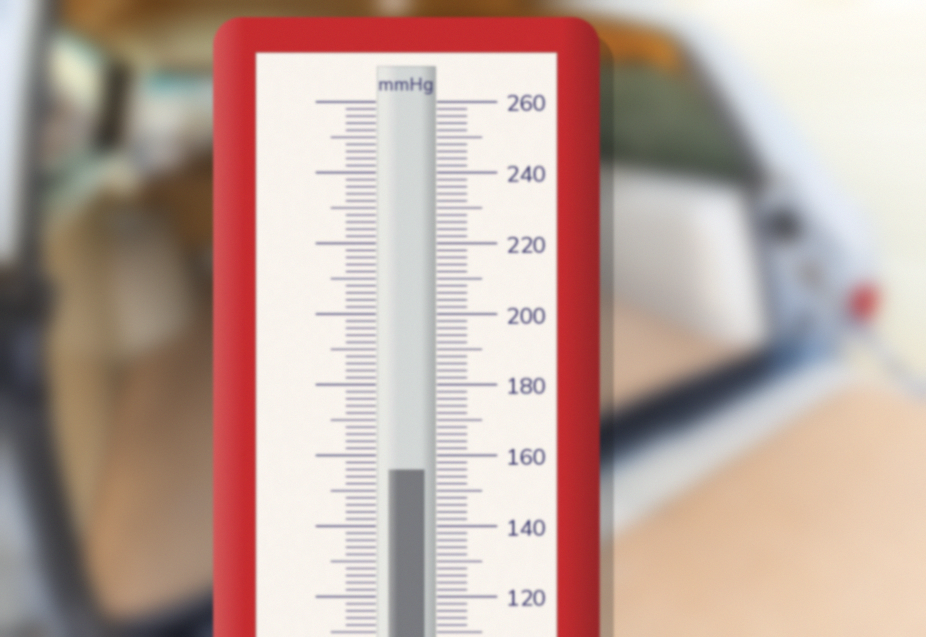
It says 156 mmHg
